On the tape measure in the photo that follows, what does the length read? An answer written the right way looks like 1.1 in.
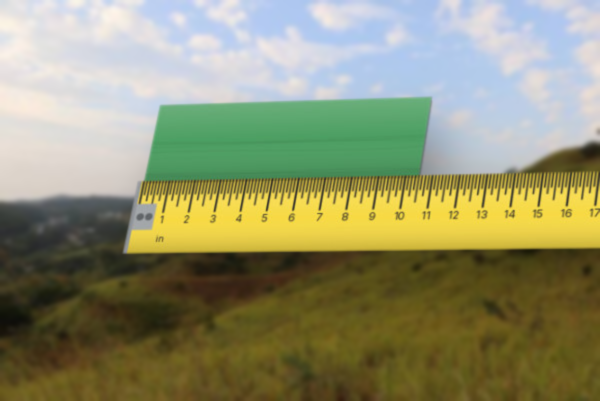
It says 10.5 in
